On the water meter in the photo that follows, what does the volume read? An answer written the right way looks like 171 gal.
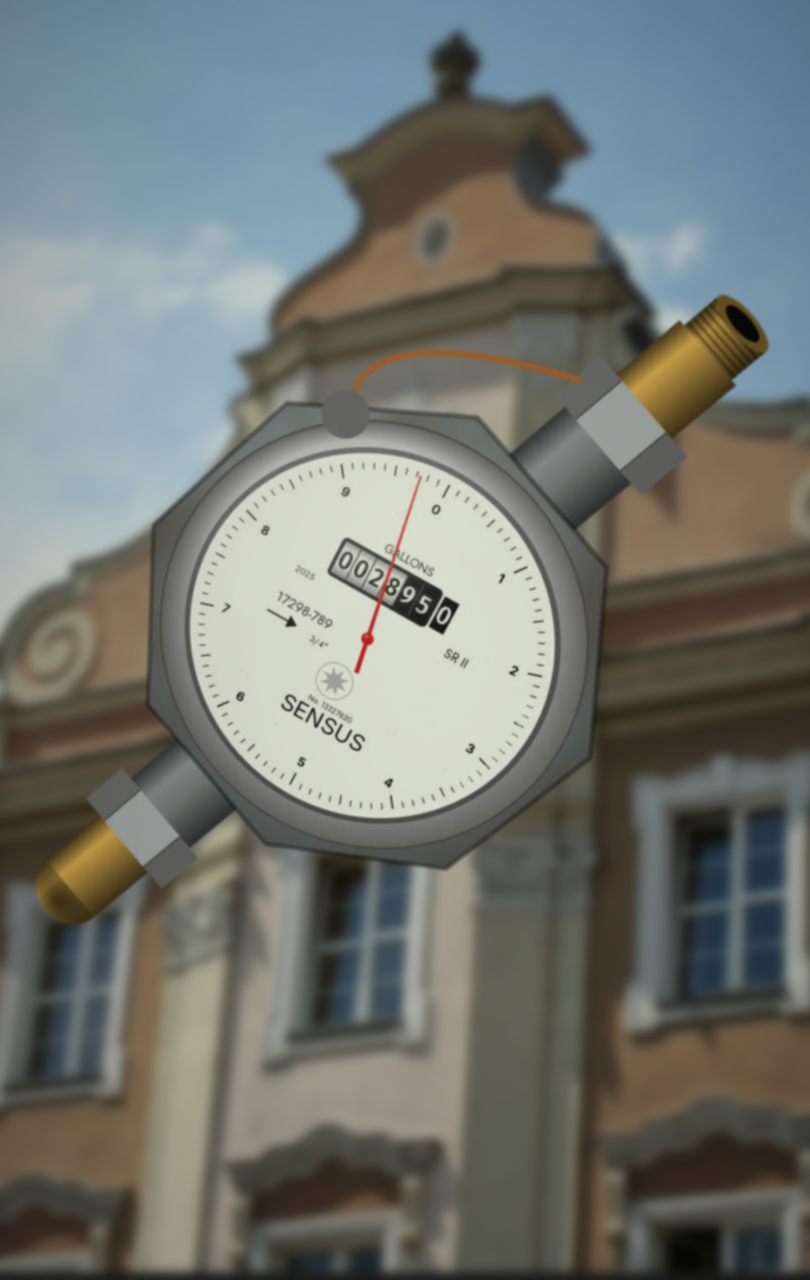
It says 28949.7 gal
